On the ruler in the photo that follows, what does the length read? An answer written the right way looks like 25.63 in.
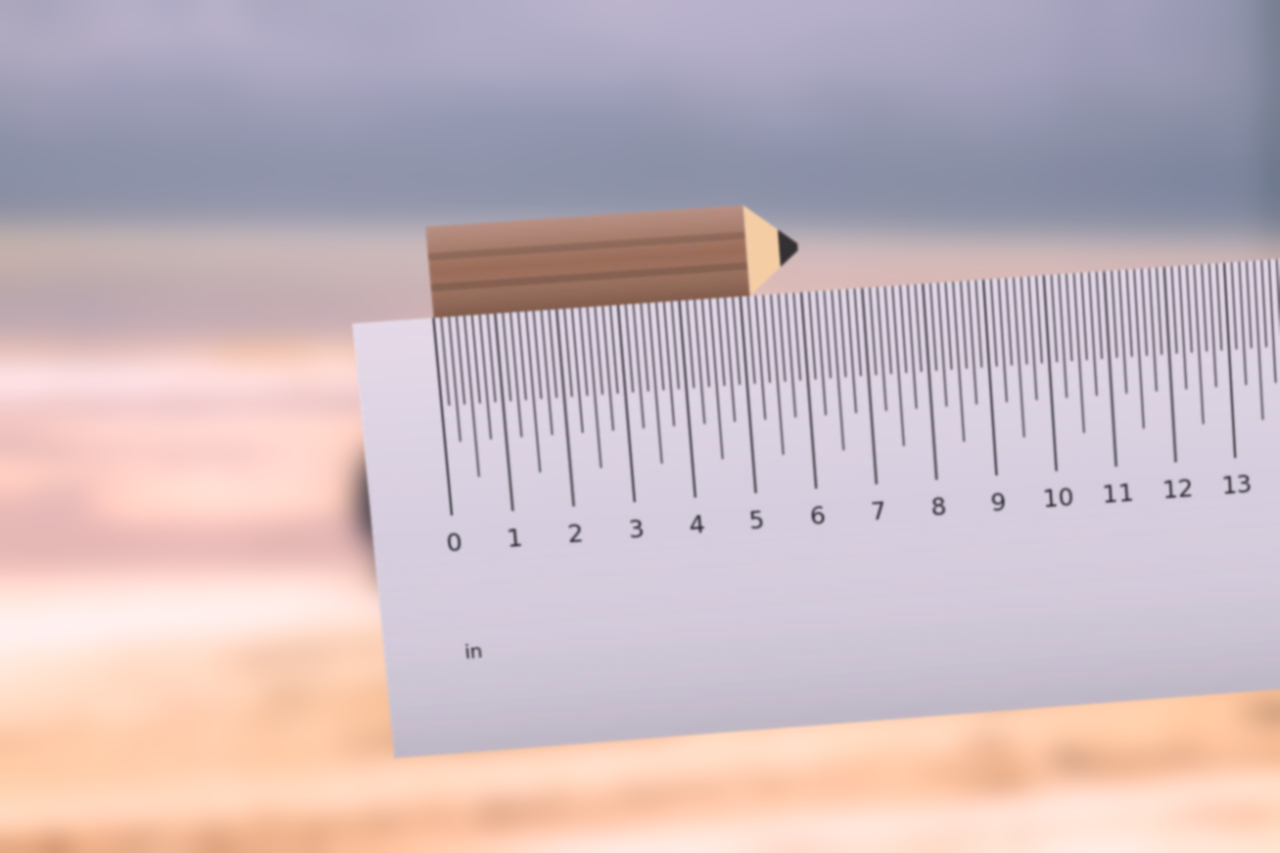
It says 6 in
